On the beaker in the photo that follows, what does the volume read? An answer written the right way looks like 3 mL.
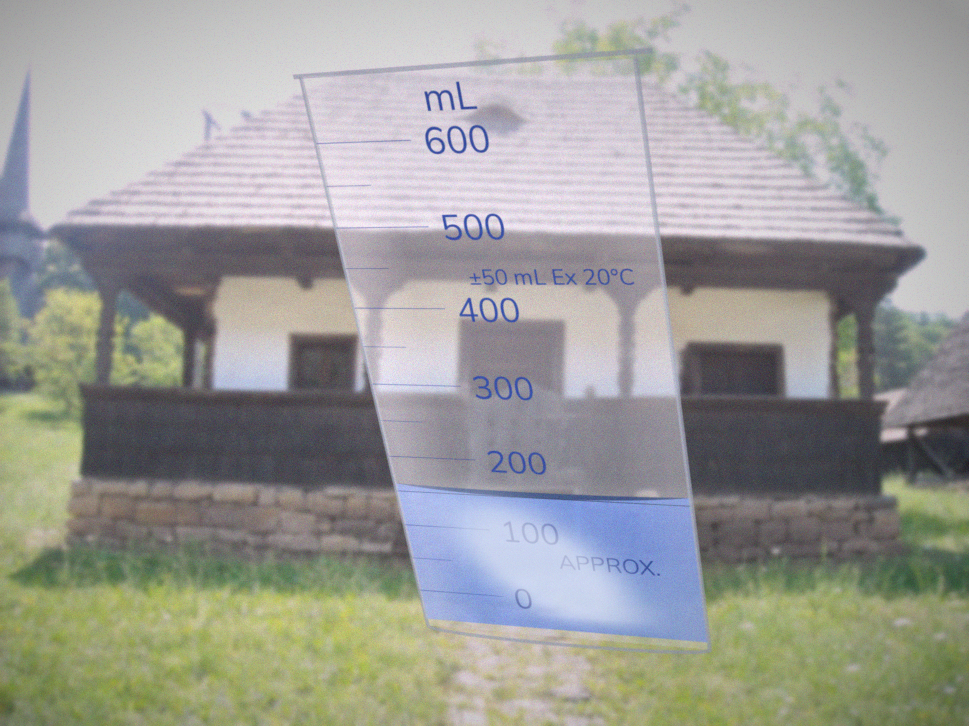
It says 150 mL
